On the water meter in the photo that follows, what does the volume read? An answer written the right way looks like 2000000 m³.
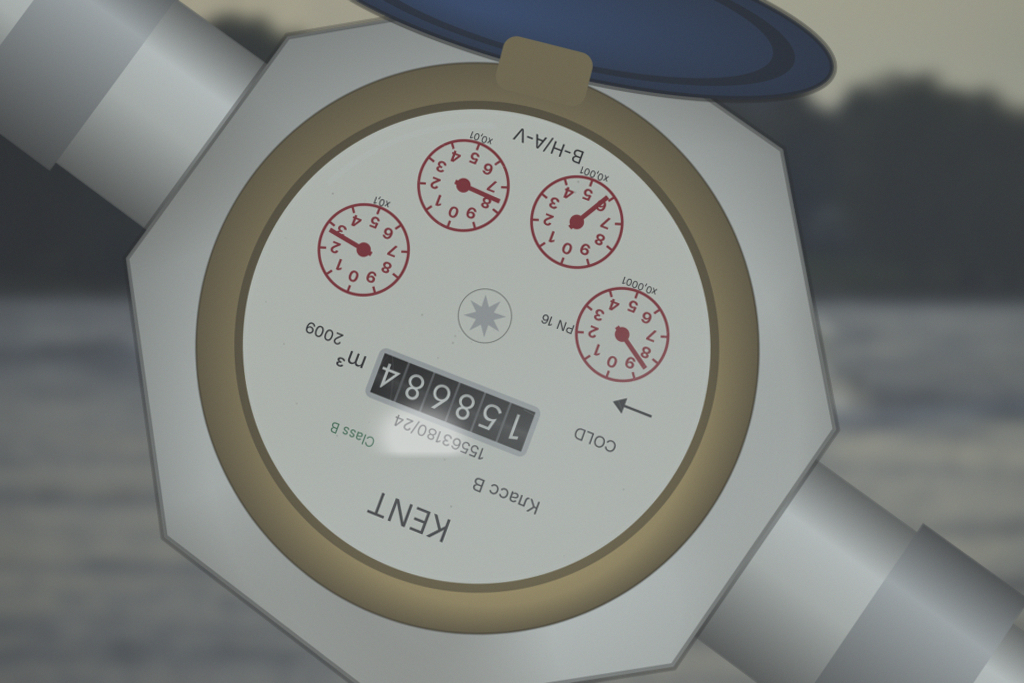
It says 158684.2758 m³
